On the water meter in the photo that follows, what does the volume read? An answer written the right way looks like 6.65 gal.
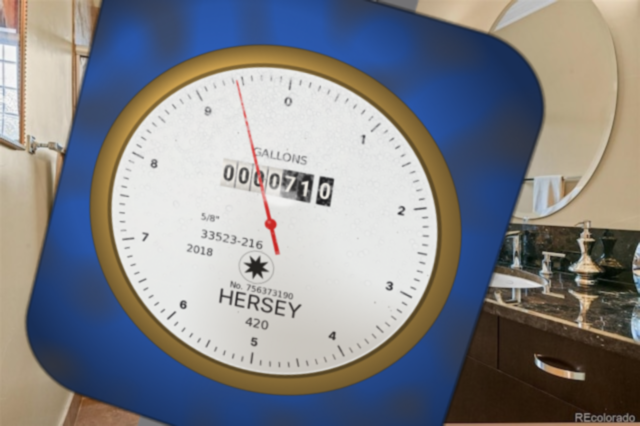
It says 709.4 gal
